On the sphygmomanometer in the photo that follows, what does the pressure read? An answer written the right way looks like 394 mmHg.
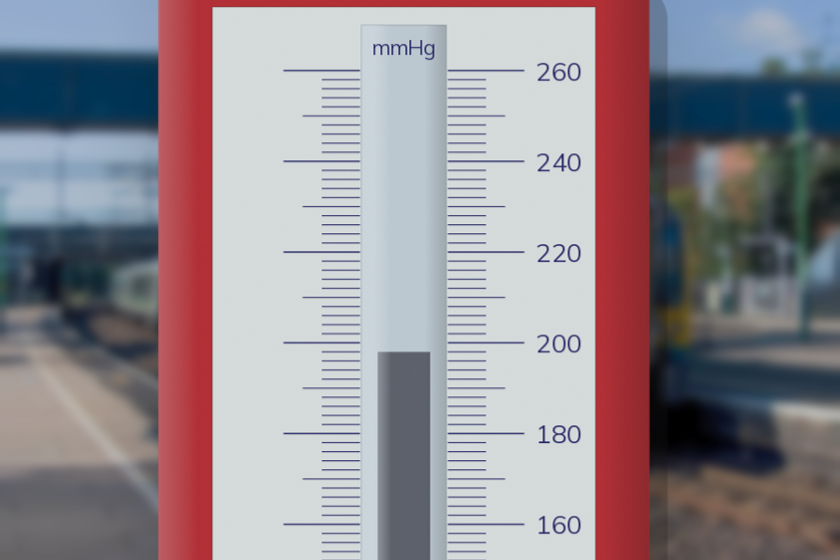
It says 198 mmHg
